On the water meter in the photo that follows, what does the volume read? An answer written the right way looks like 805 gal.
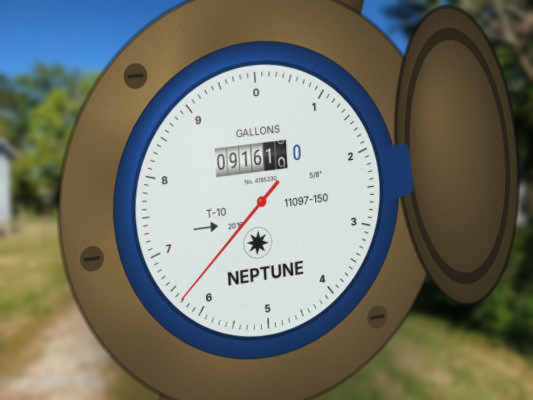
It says 916186.3 gal
